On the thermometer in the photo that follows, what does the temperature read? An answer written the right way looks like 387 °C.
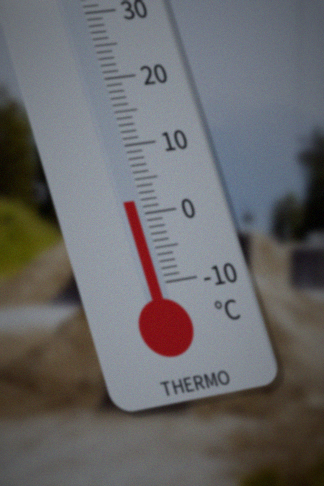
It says 2 °C
